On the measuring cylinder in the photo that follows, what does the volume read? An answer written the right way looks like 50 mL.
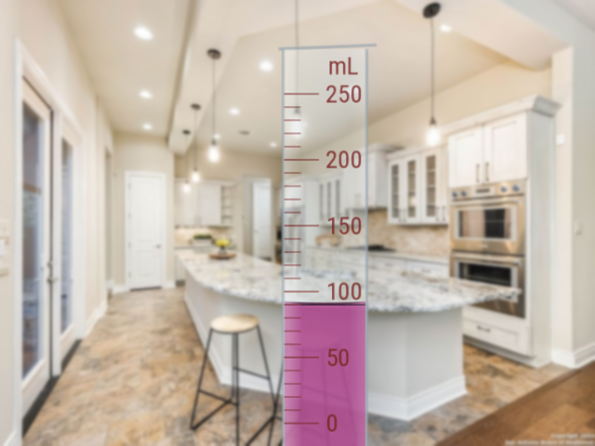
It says 90 mL
